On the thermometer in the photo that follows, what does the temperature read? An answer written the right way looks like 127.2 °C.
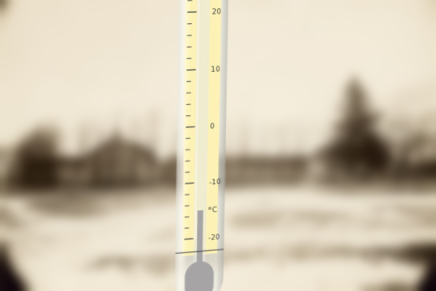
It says -15 °C
